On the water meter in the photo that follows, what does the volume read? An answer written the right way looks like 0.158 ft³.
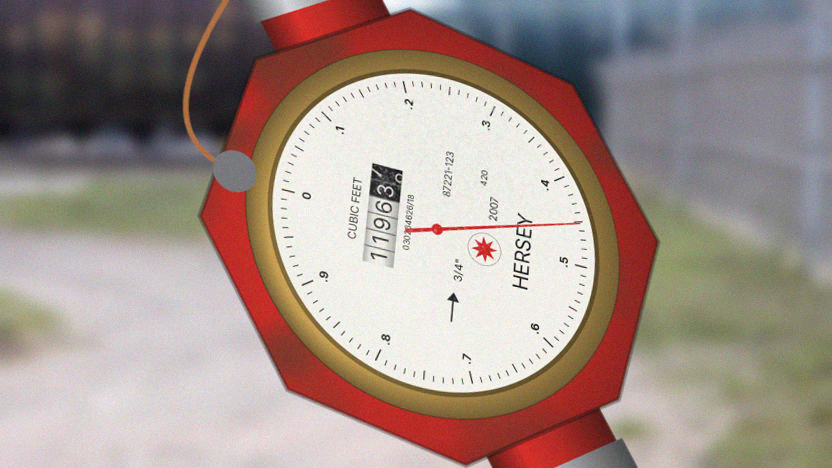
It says 119637.45 ft³
